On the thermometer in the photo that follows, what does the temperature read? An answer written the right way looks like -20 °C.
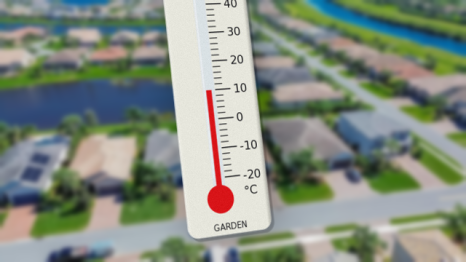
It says 10 °C
